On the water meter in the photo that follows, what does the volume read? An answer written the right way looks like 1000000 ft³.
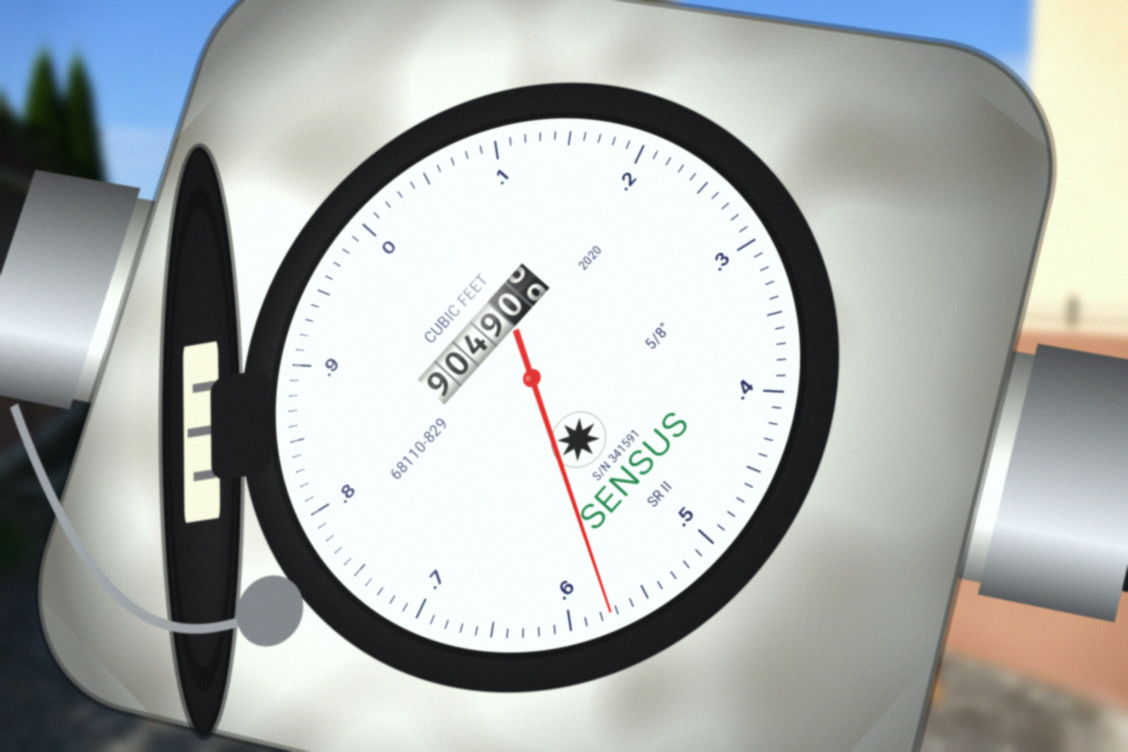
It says 904908.57 ft³
